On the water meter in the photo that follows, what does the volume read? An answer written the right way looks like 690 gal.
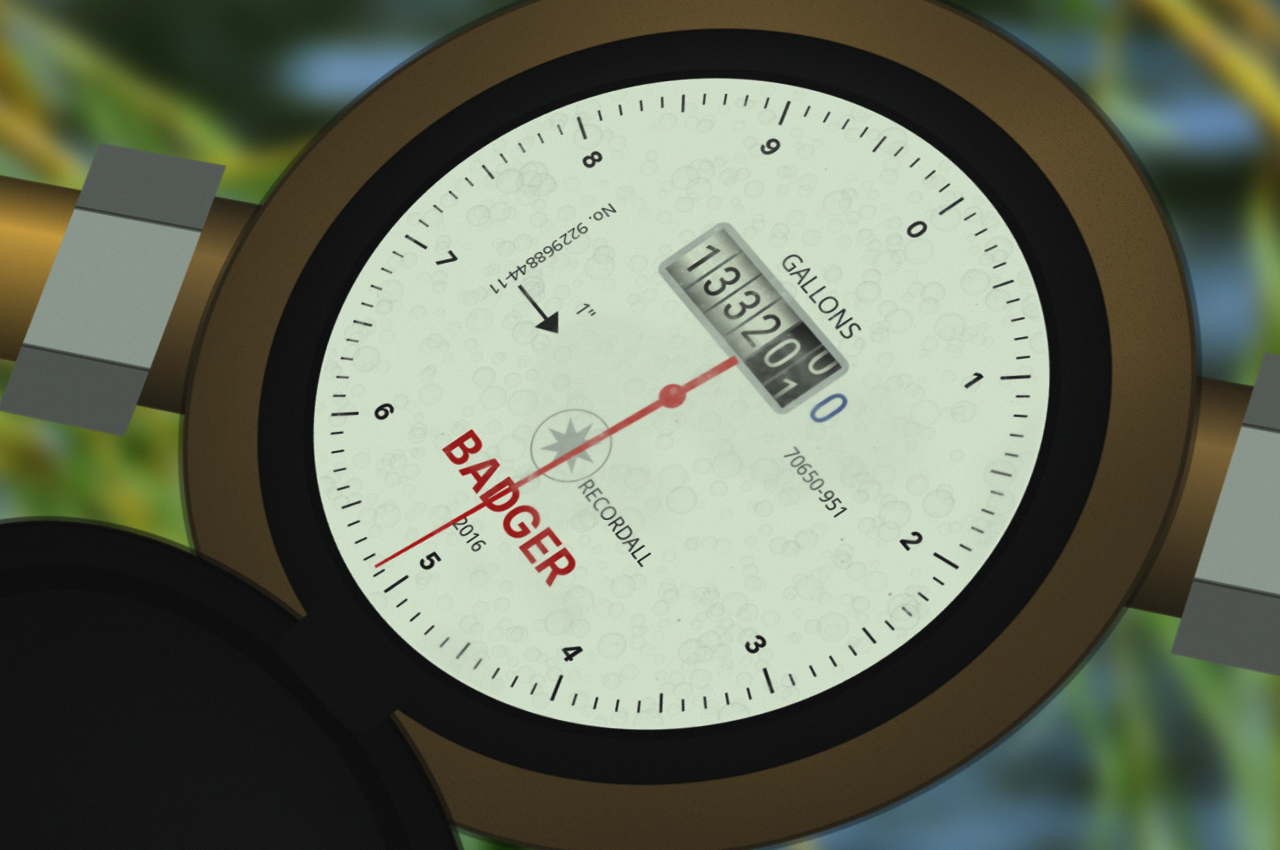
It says 1332005.1 gal
